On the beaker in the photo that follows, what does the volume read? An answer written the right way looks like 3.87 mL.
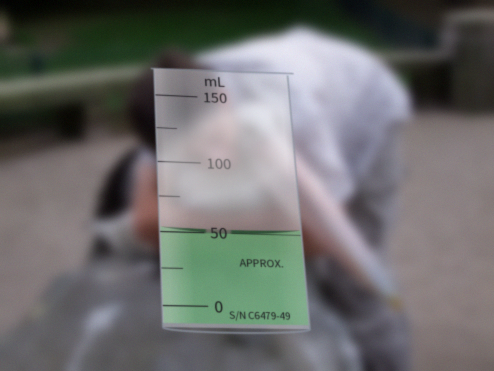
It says 50 mL
